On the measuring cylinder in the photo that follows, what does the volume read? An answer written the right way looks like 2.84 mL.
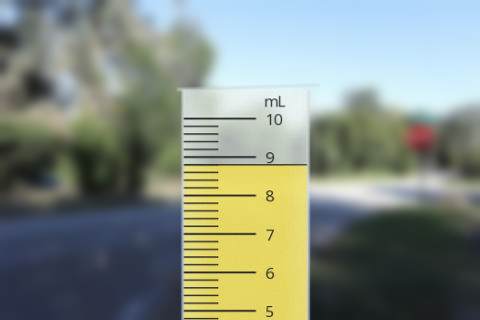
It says 8.8 mL
